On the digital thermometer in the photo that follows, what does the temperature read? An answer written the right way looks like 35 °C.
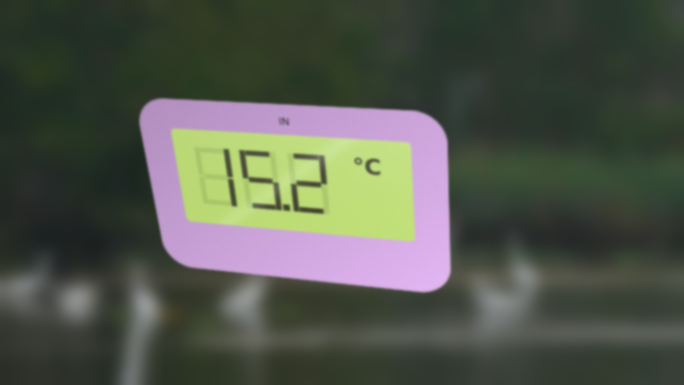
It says 15.2 °C
